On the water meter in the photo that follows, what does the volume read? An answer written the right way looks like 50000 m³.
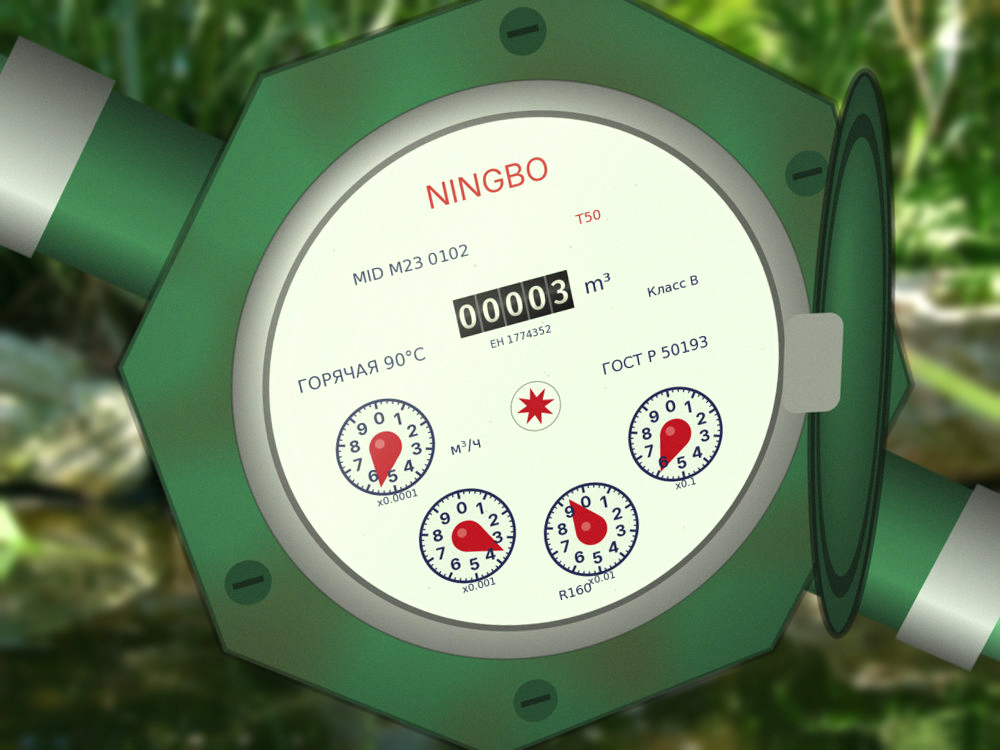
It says 3.5935 m³
